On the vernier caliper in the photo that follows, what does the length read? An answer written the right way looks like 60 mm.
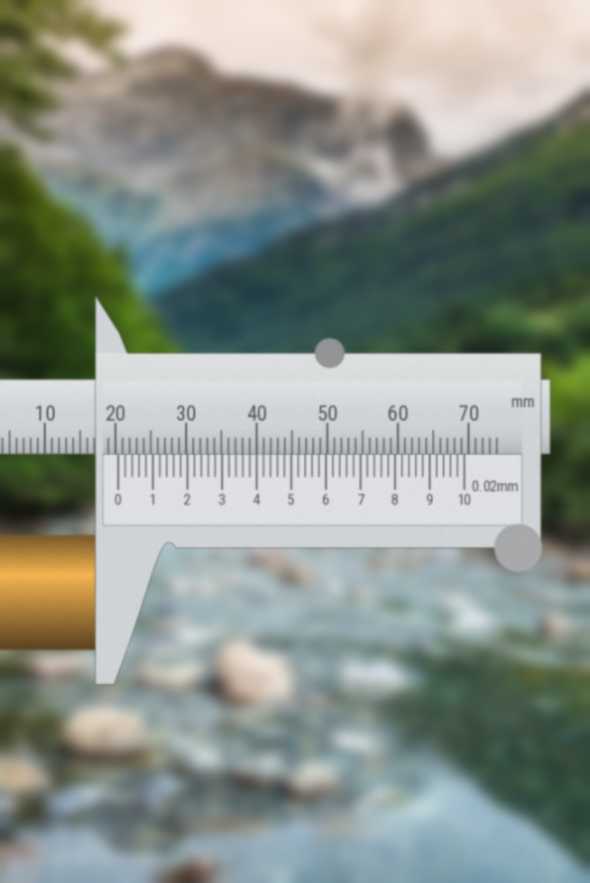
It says 20.4 mm
